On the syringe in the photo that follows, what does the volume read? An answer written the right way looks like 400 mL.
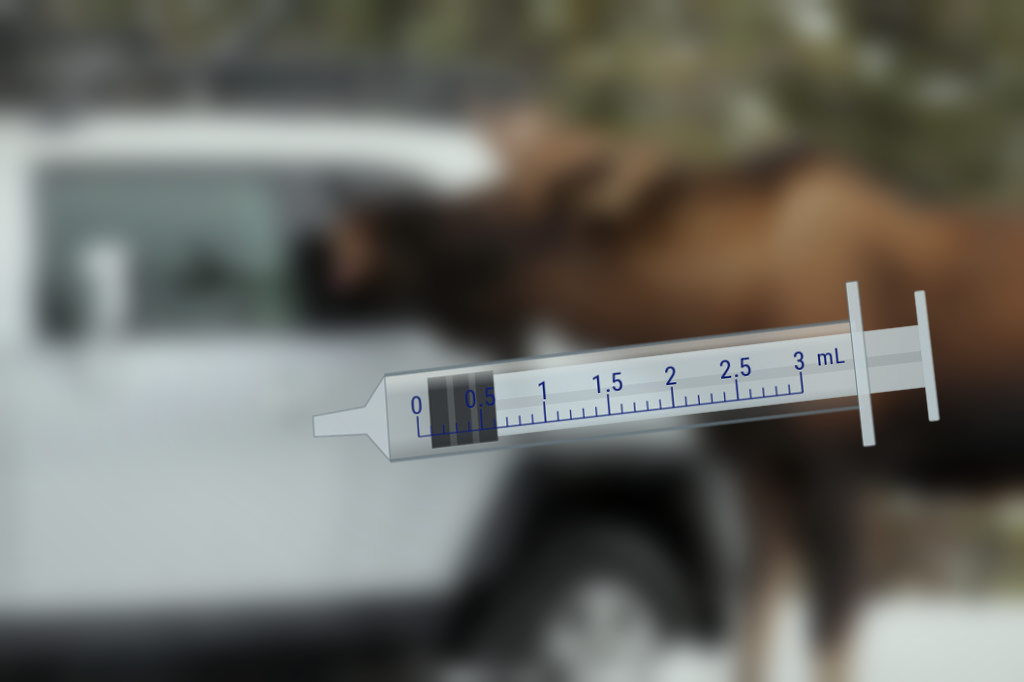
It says 0.1 mL
